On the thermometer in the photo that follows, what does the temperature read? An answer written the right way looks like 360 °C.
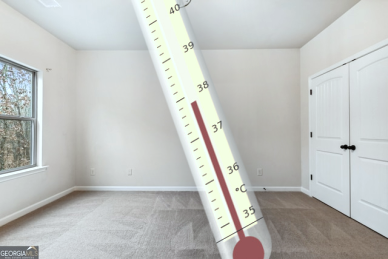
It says 37.8 °C
